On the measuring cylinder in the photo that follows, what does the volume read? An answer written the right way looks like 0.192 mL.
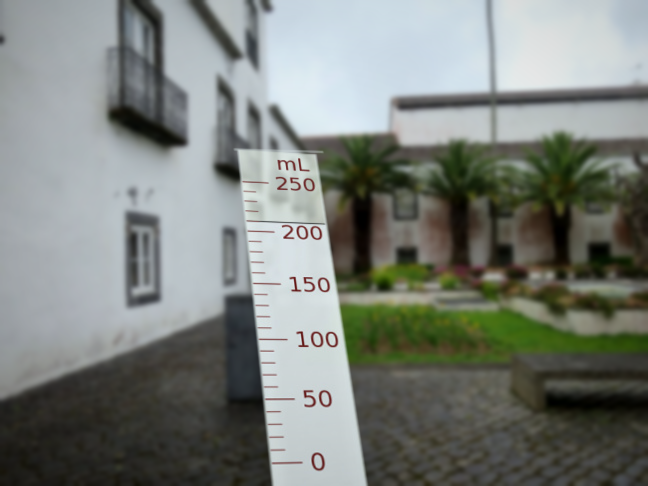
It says 210 mL
